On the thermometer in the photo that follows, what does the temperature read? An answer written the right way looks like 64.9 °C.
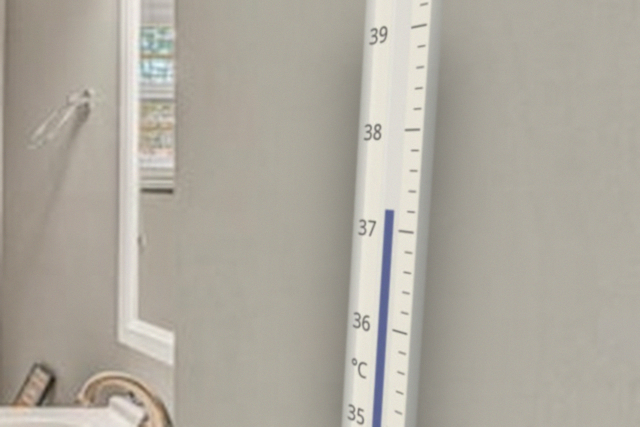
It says 37.2 °C
